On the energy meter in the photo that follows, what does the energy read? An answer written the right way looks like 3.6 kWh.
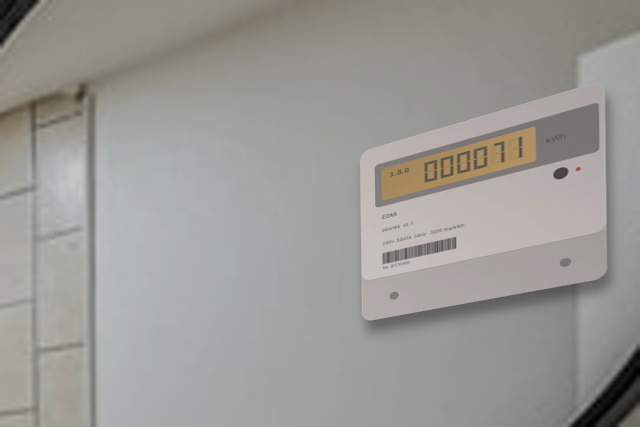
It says 71 kWh
